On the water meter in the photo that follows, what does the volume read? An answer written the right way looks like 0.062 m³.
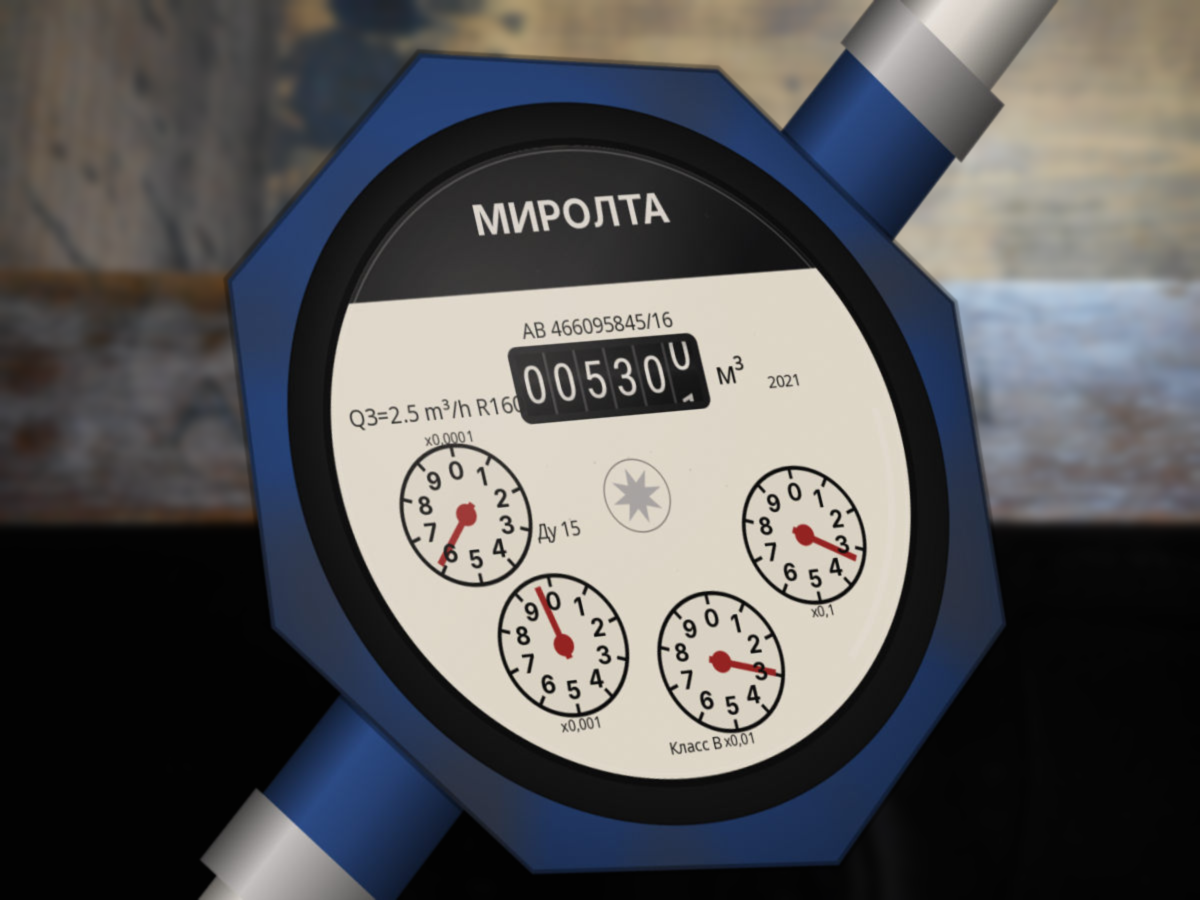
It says 5300.3296 m³
